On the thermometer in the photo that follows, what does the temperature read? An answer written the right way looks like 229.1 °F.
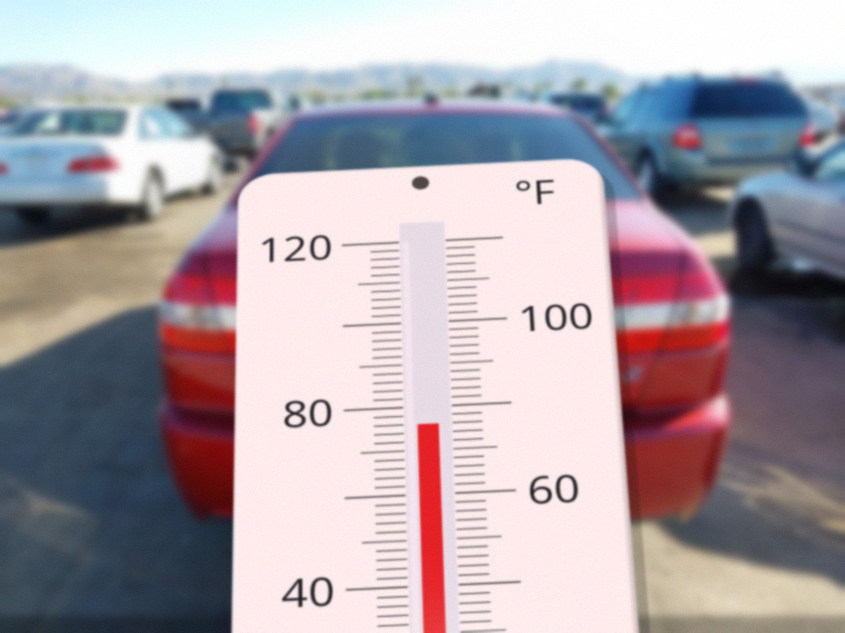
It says 76 °F
